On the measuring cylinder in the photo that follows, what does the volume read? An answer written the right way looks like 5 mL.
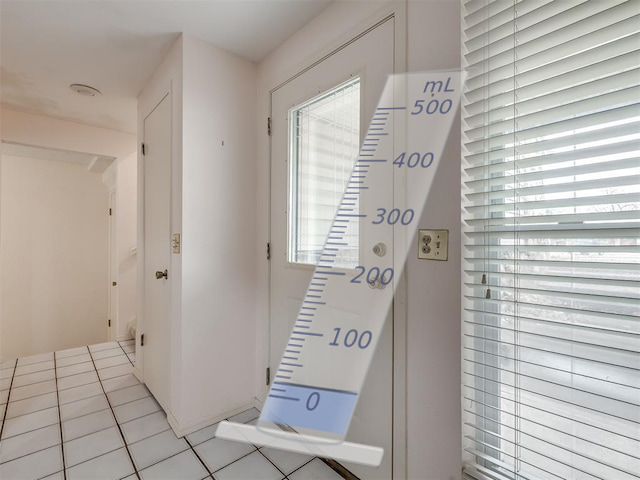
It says 20 mL
